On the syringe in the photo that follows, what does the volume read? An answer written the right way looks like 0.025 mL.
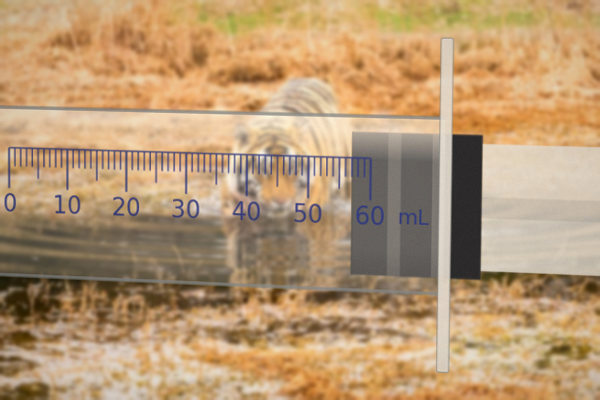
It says 57 mL
